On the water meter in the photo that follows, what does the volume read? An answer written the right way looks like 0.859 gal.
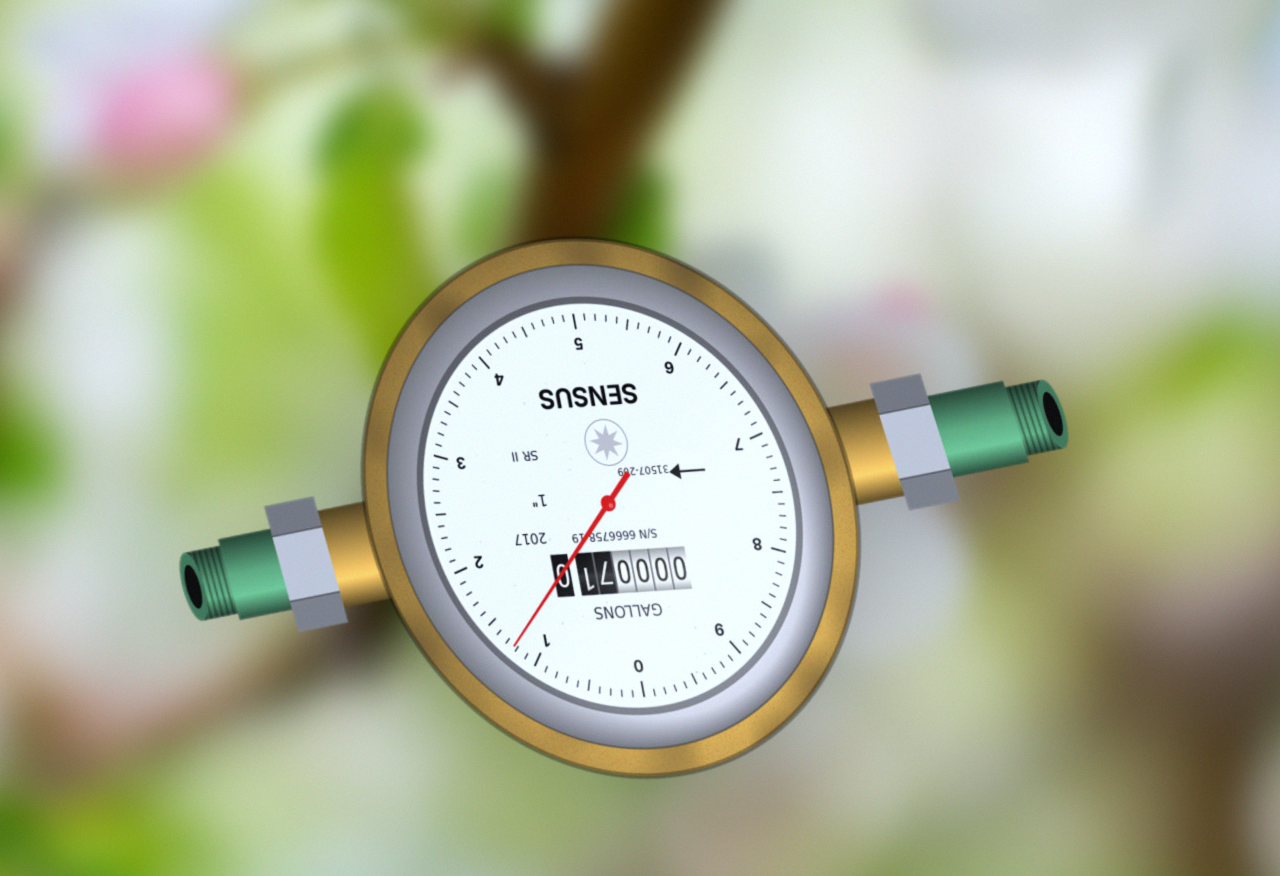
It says 711.2 gal
